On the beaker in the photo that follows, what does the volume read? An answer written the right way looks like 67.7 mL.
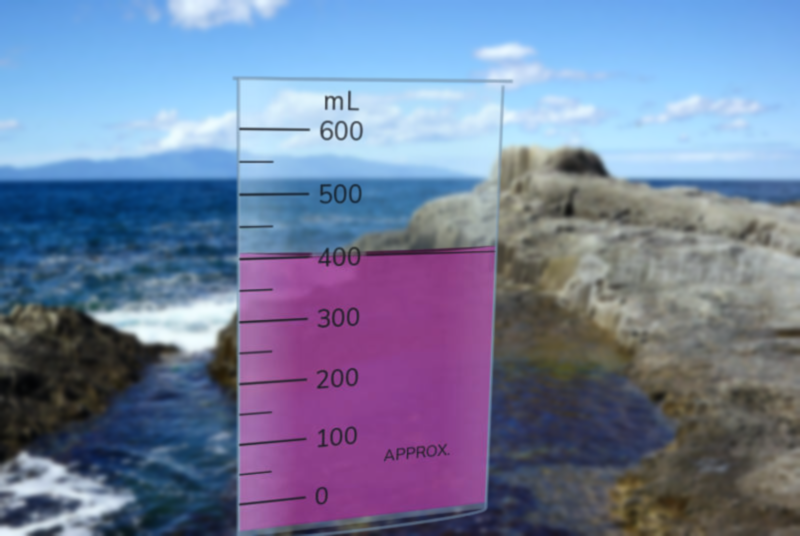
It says 400 mL
